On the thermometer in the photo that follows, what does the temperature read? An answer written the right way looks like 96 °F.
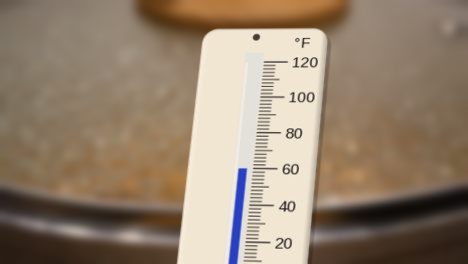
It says 60 °F
